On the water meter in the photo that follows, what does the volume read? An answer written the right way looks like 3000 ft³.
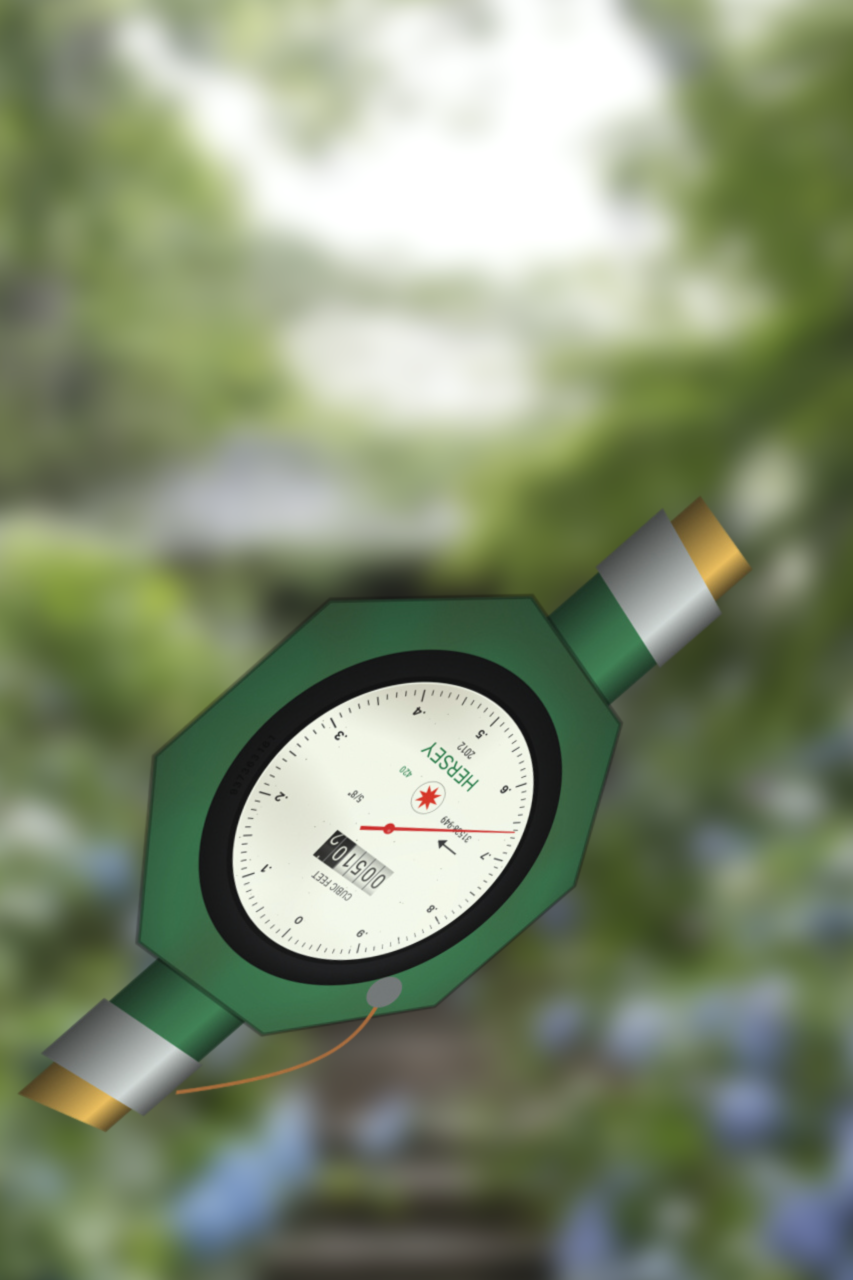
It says 5101.66 ft³
